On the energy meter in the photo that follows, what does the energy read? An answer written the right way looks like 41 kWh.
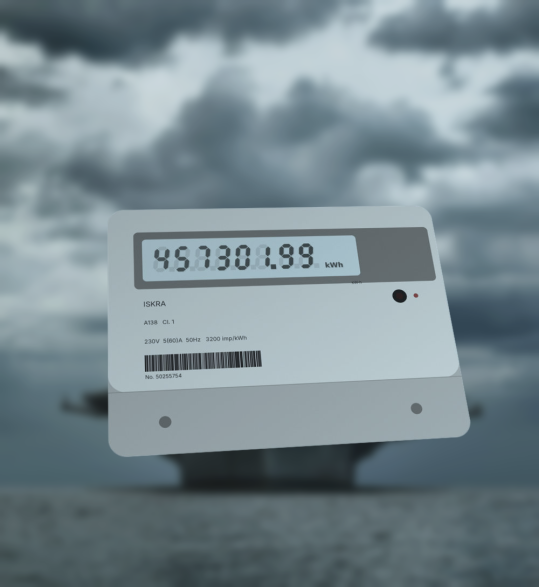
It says 457301.99 kWh
